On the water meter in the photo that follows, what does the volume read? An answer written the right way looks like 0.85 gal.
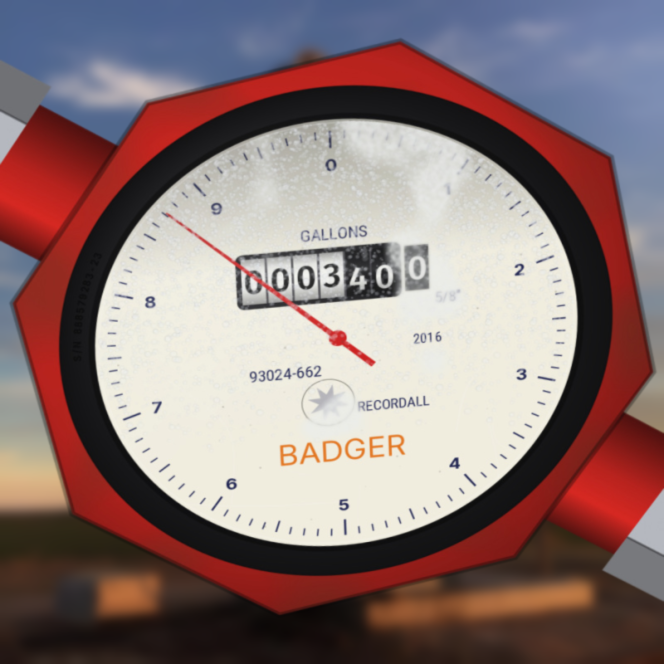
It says 3398.7 gal
